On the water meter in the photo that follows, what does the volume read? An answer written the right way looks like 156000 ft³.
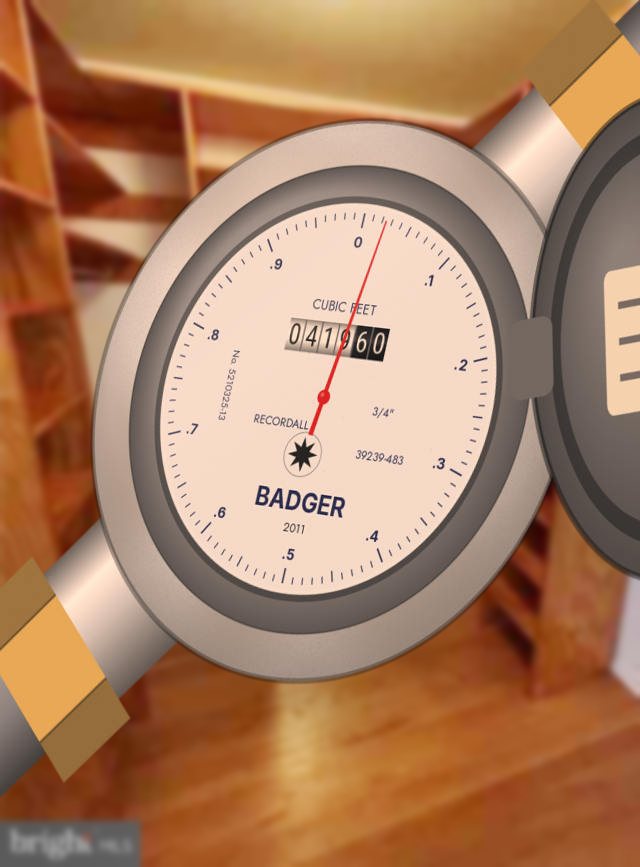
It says 41960.02 ft³
